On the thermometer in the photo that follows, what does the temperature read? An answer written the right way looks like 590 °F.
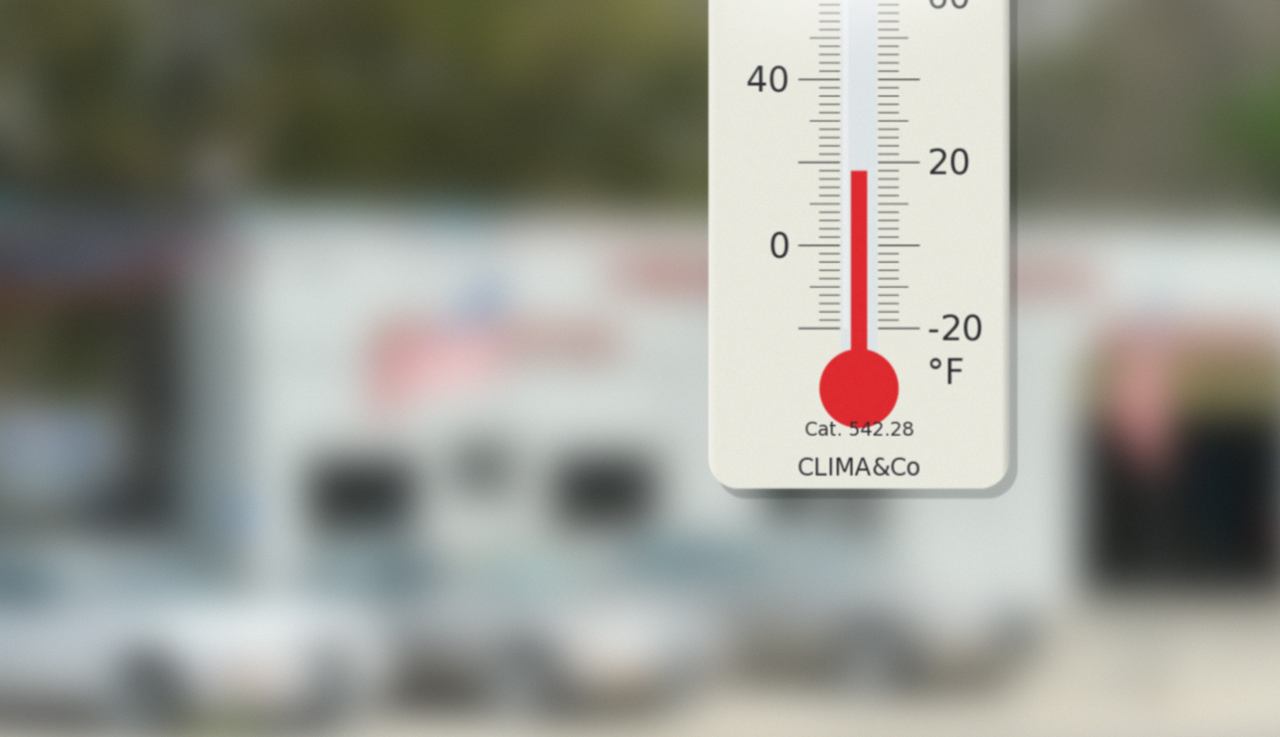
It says 18 °F
